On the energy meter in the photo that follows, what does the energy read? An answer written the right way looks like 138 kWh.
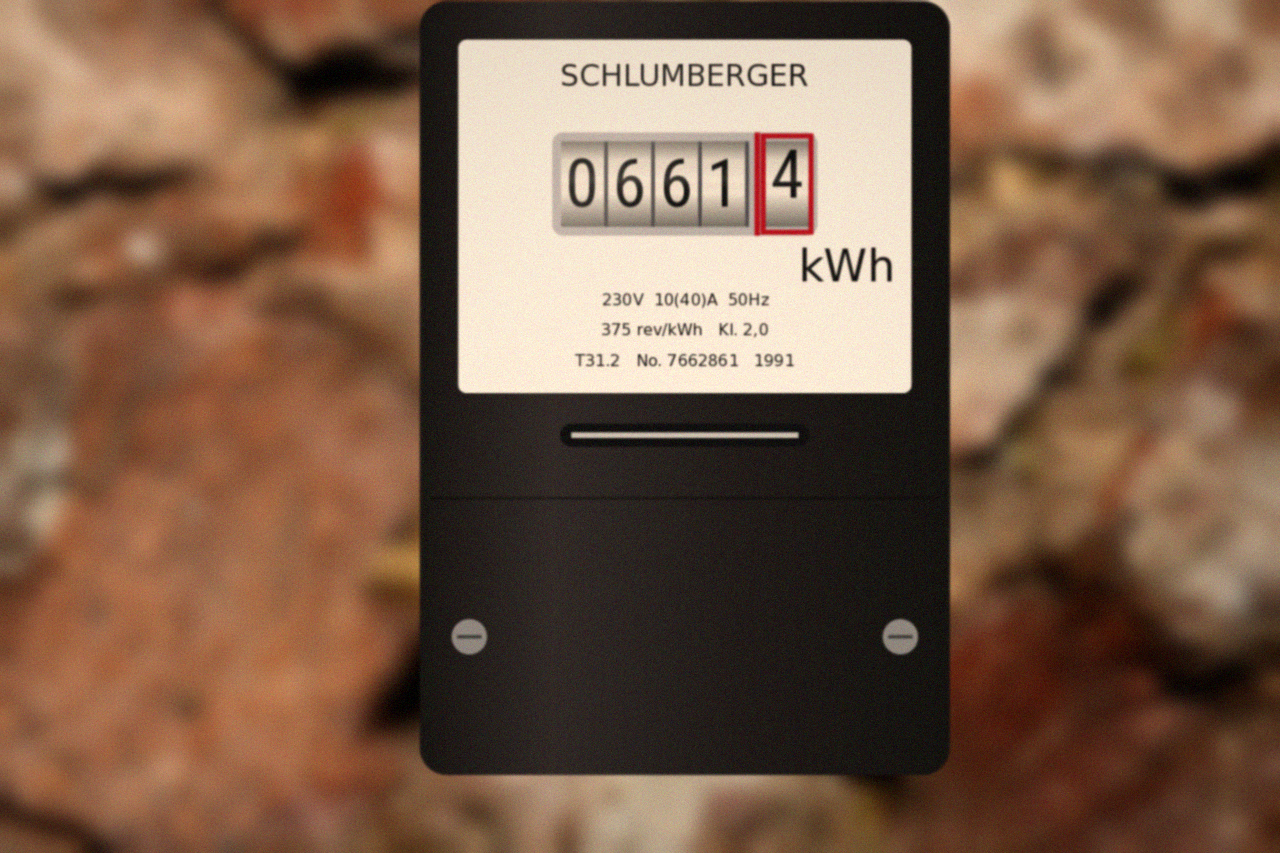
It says 661.4 kWh
